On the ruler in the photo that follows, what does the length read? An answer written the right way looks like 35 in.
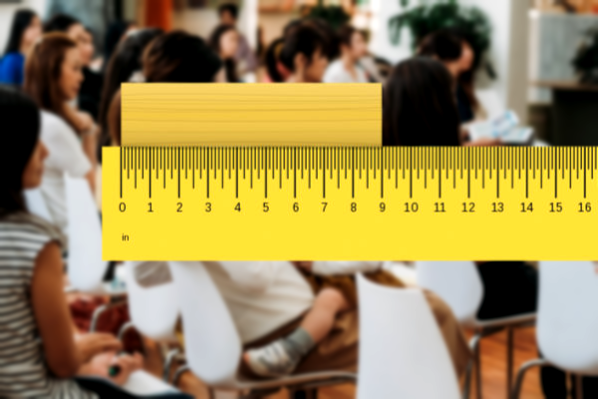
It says 9 in
